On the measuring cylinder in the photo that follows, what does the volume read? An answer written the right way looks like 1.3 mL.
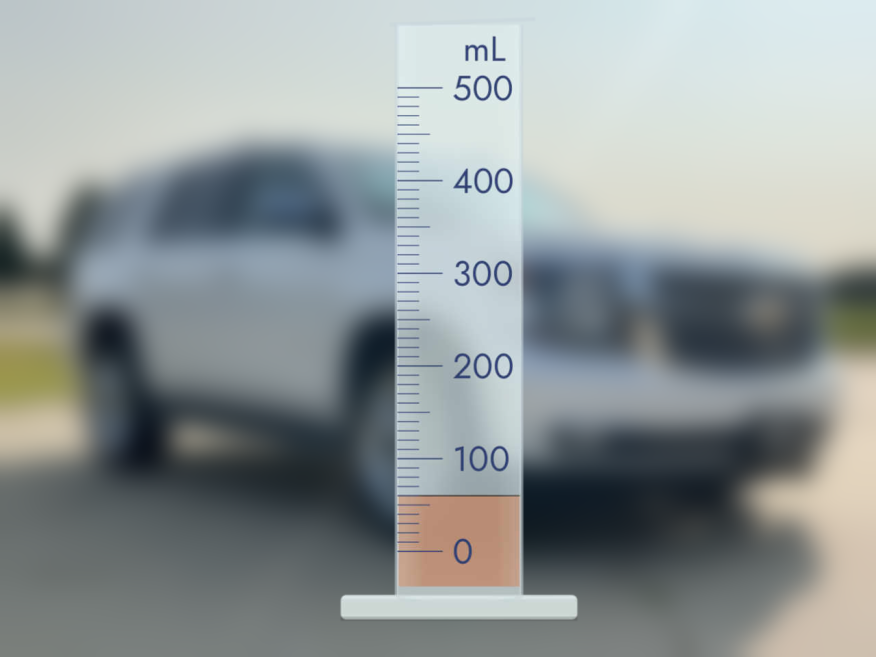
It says 60 mL
